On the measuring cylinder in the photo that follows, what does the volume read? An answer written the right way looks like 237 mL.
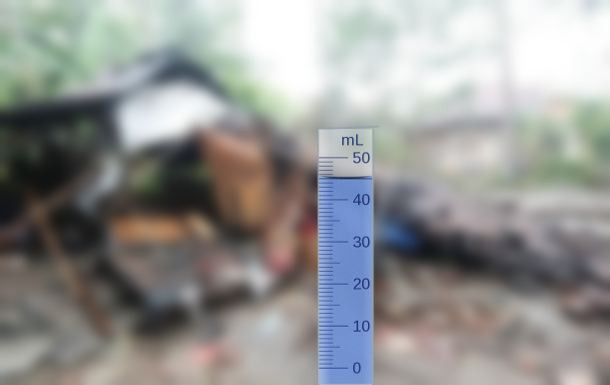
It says 45 mL
